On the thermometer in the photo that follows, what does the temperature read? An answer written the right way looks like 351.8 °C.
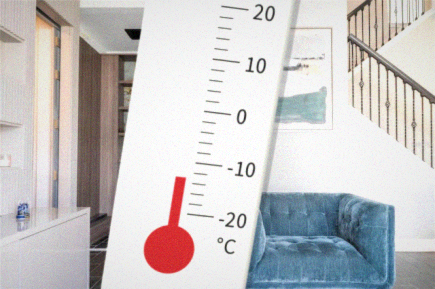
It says -13 °C
